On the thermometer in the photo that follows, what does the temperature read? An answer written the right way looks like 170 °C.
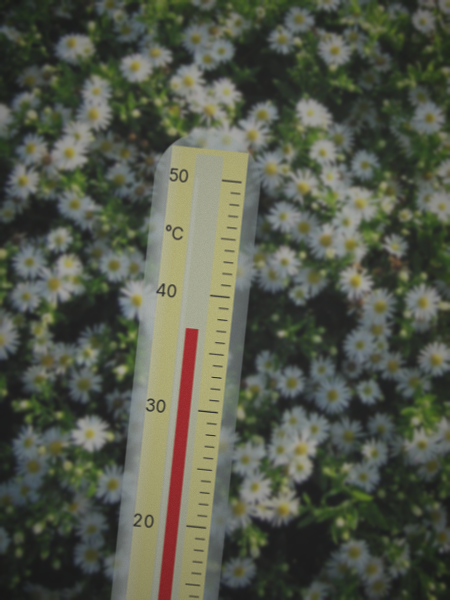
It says 37 °C
